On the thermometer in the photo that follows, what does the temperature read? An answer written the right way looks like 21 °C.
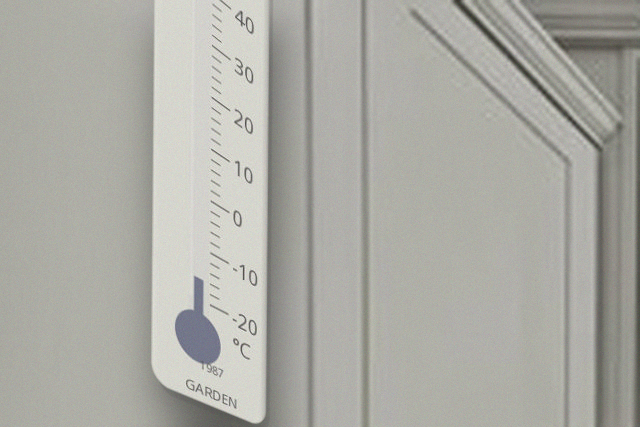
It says -16 °C
